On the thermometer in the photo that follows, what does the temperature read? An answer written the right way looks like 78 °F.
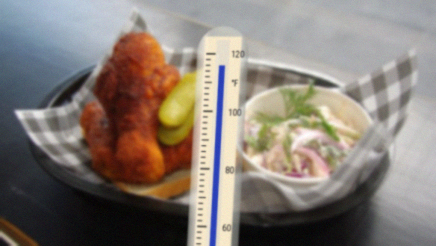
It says 116 °F
